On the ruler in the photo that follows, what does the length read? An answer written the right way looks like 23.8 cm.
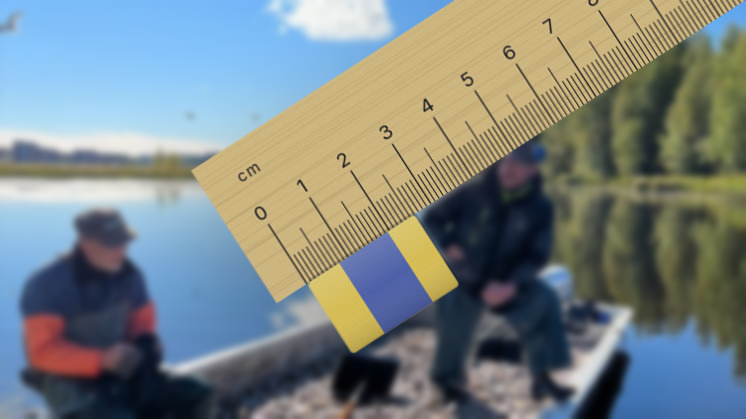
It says 2.6 cm
